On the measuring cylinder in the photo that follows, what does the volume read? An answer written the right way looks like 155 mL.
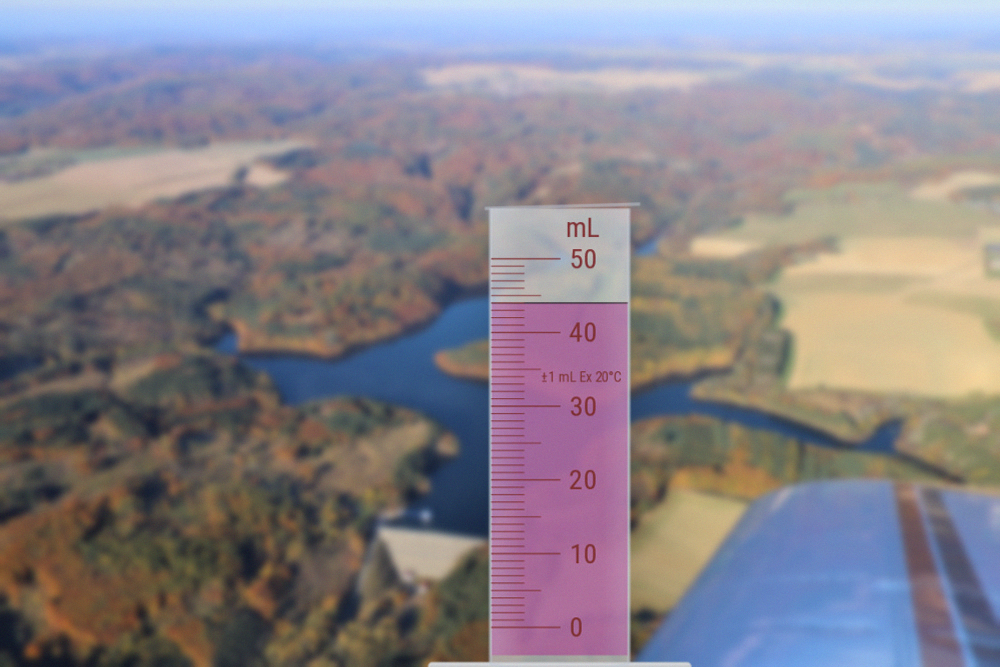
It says 44 mL
